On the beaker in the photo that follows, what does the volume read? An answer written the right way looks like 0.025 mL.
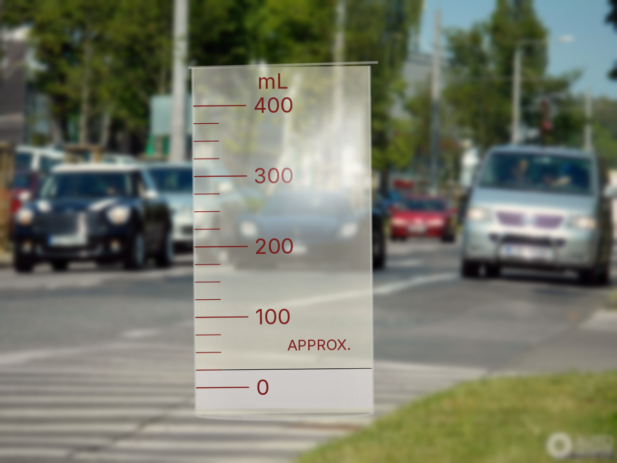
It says 25 mL
